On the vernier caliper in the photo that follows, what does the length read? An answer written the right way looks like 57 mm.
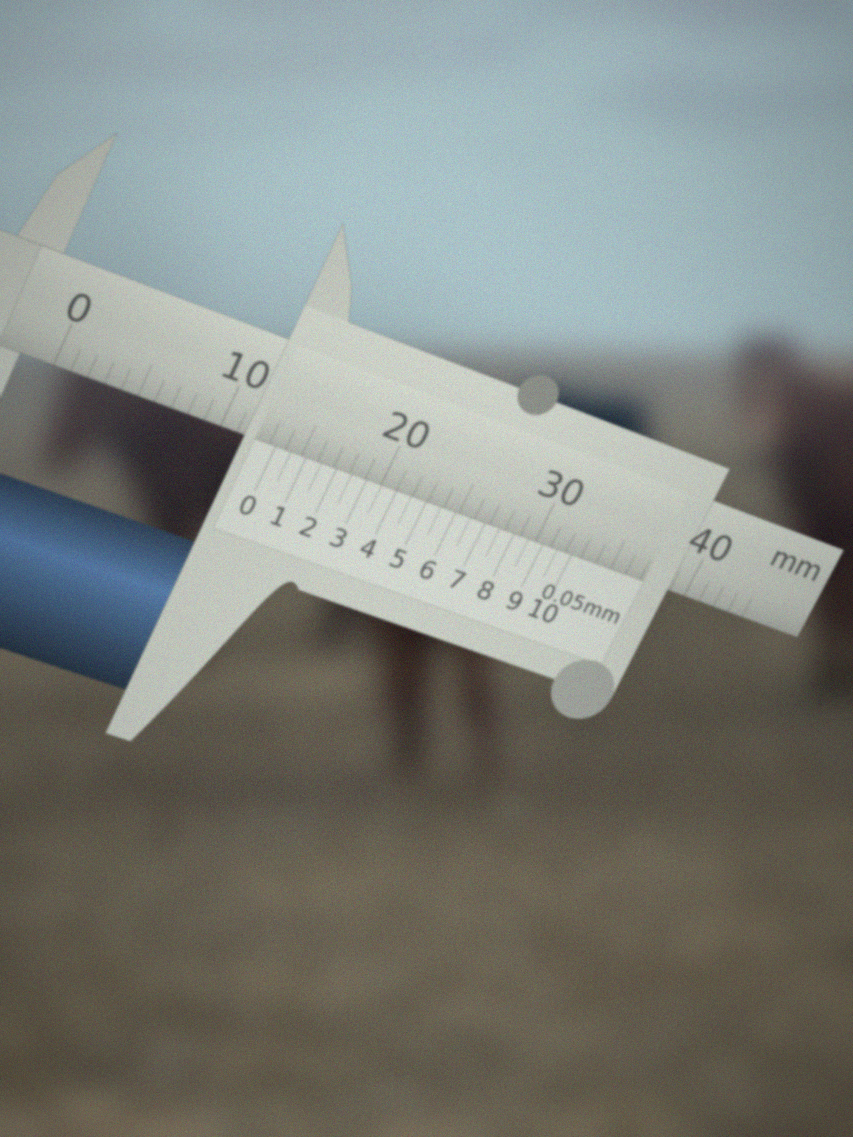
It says 13.4 mm
